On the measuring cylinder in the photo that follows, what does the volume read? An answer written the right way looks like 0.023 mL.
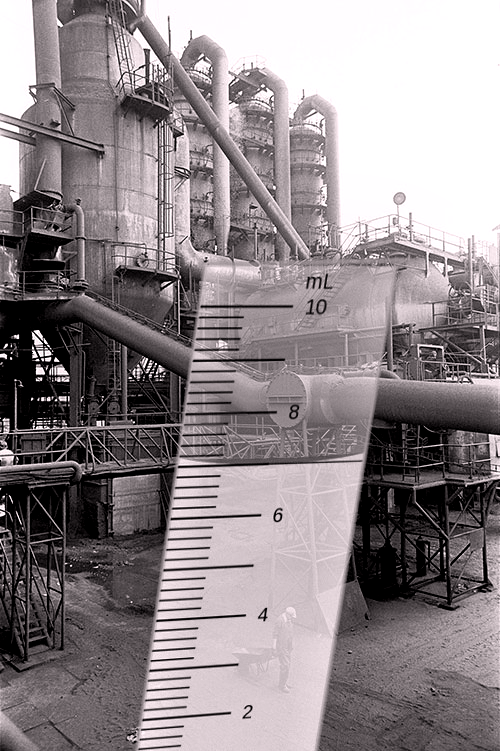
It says 7 mL
